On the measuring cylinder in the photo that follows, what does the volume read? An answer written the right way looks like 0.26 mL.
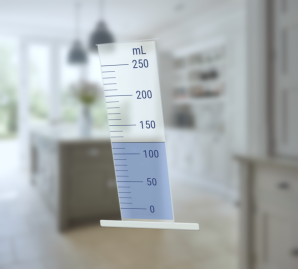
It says 120 mL
